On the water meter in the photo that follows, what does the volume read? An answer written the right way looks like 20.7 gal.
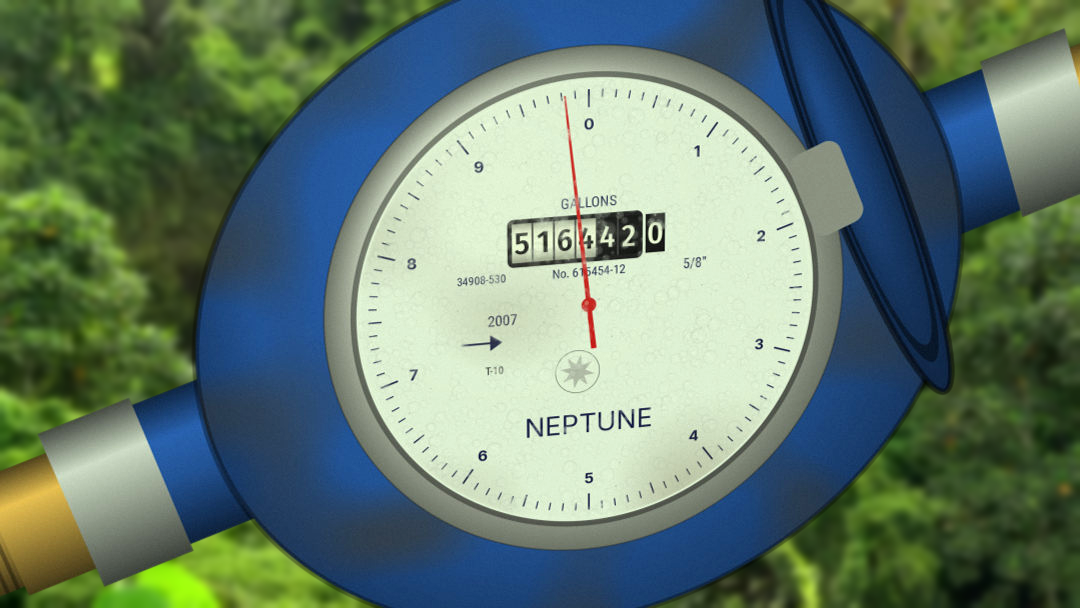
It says 5164419.8 gal
